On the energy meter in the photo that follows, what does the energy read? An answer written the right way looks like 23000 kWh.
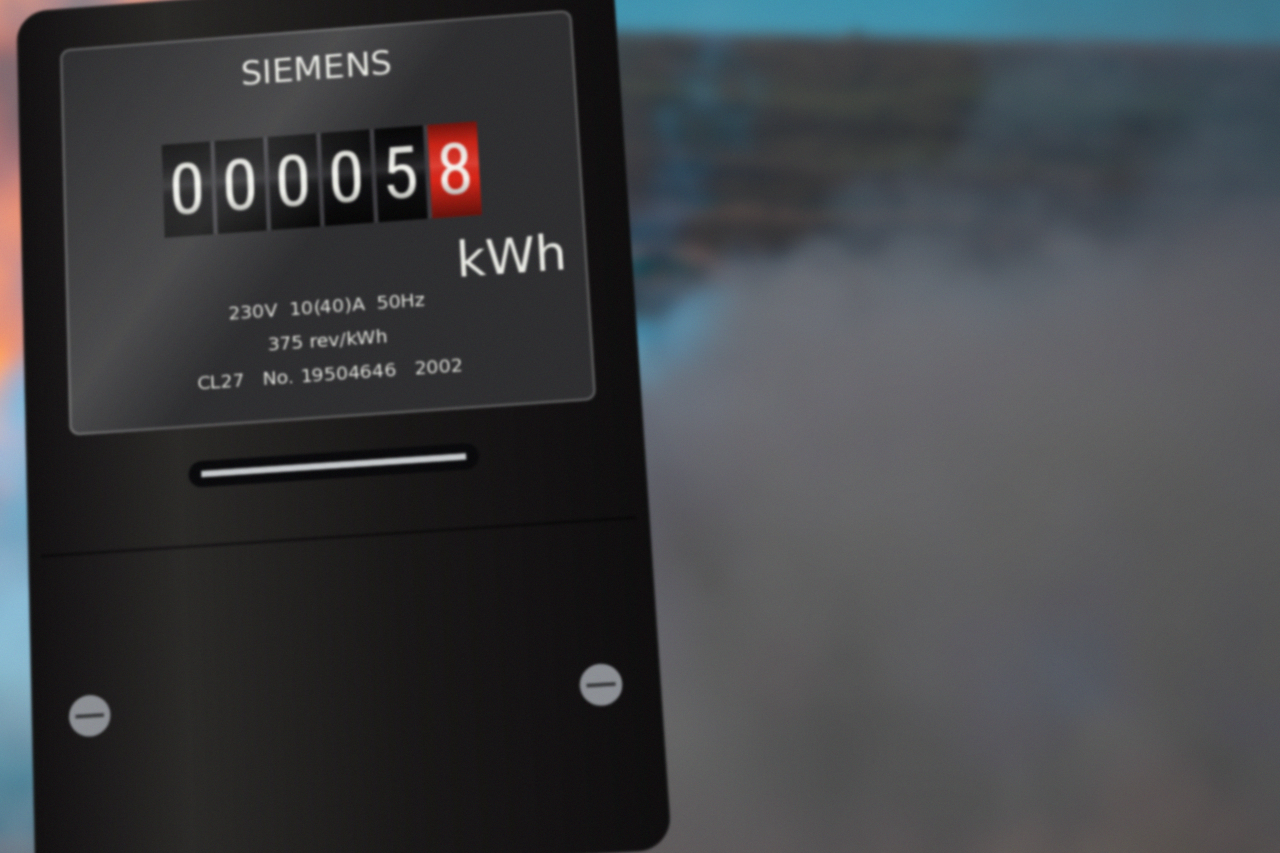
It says 5.8 kWh
